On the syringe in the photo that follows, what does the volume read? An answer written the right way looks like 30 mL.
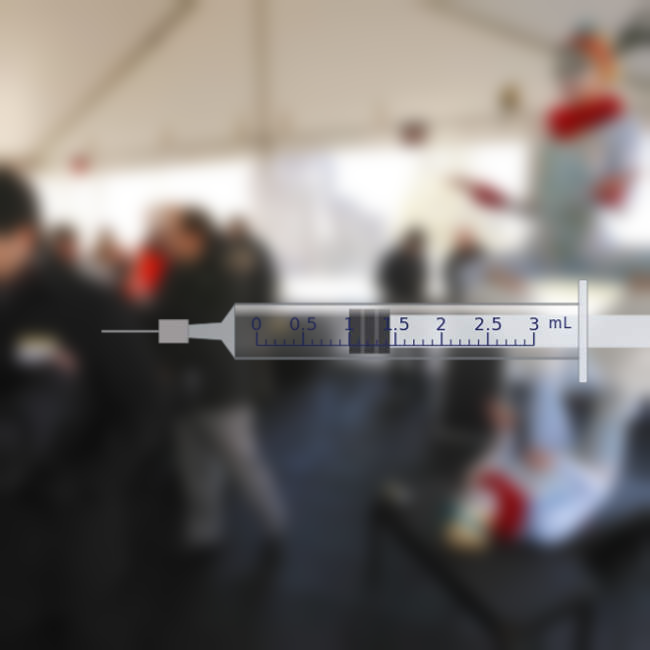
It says 1 mL
